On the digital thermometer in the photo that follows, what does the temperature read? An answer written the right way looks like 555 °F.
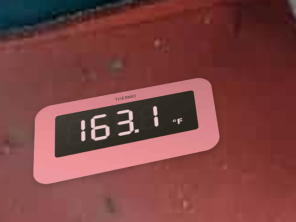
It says 163.1 °F
